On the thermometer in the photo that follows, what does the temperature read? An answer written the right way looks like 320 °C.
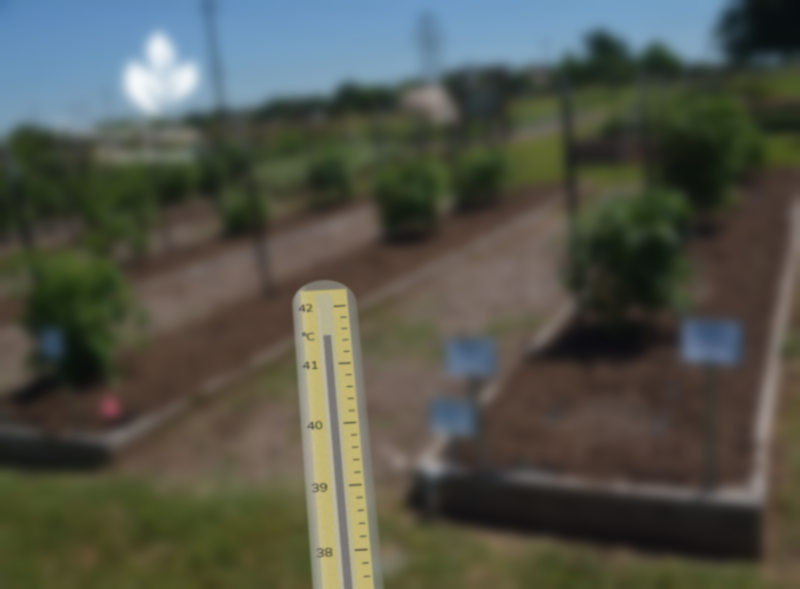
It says 41.5 °C
